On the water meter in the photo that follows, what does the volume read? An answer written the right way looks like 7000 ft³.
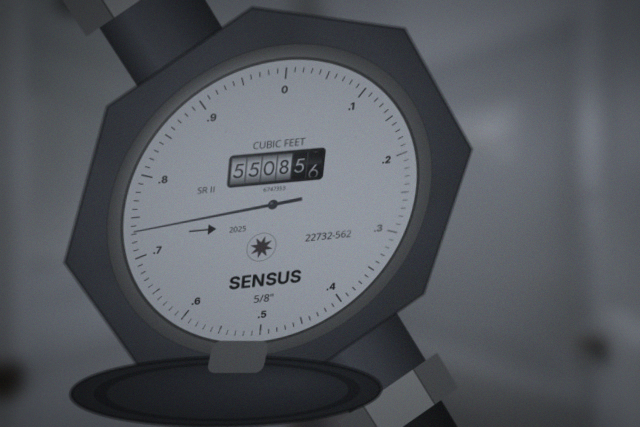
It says 550855.73 ft³
